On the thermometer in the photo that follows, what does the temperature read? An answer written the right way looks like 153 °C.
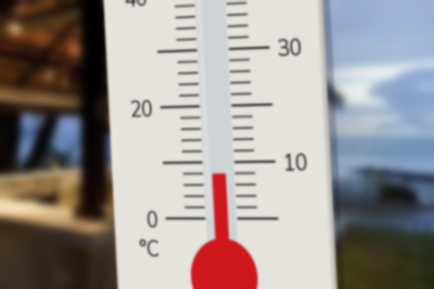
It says 8 °C
